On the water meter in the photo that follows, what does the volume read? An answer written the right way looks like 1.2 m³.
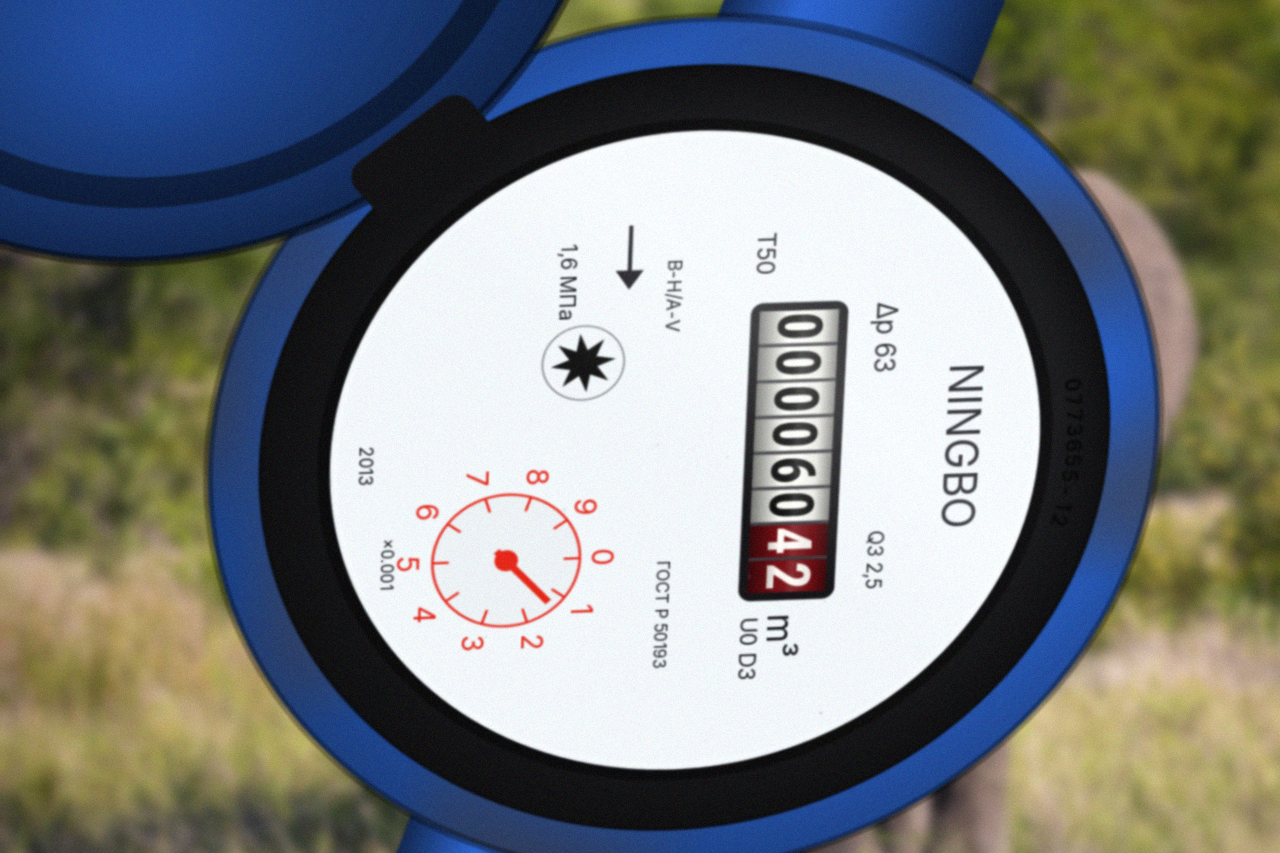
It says 60.421 m³
